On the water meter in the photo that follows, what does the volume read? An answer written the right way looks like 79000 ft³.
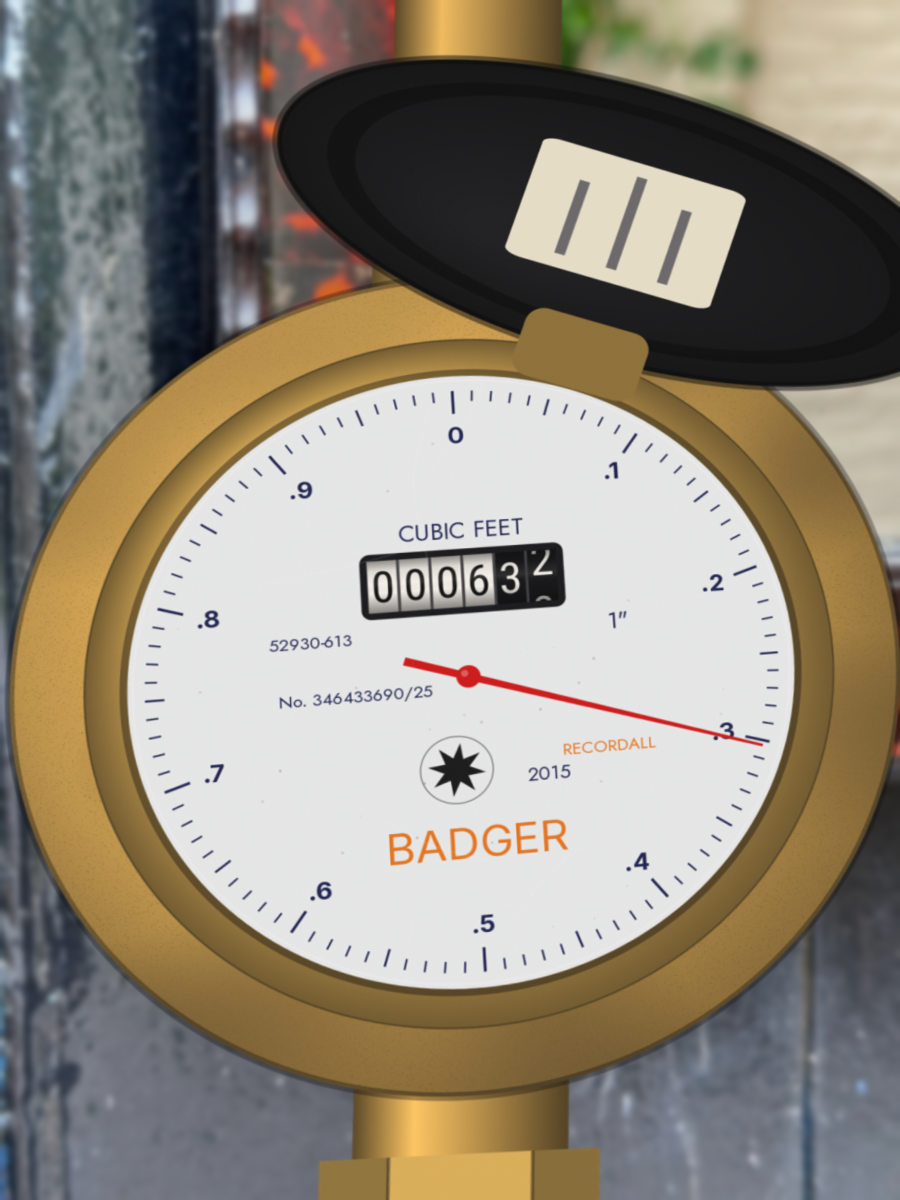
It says 632.30 ft³
